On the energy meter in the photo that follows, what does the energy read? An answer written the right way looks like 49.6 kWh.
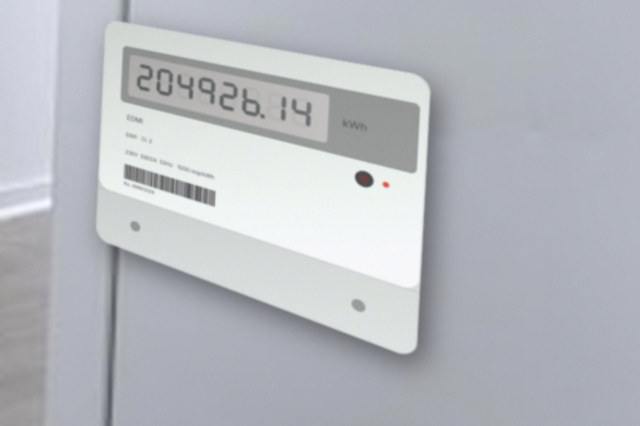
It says 204926.14 kWh
